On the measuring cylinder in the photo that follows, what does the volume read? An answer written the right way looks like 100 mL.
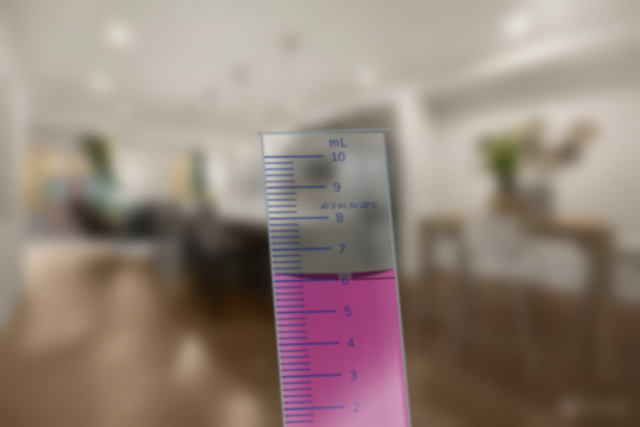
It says 6 mL
